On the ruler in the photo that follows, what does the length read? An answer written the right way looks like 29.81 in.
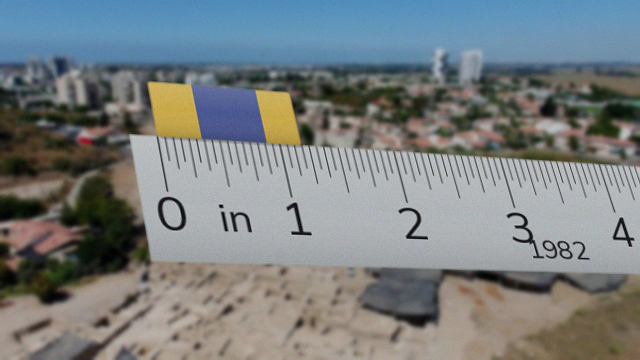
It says 1.1875 in
